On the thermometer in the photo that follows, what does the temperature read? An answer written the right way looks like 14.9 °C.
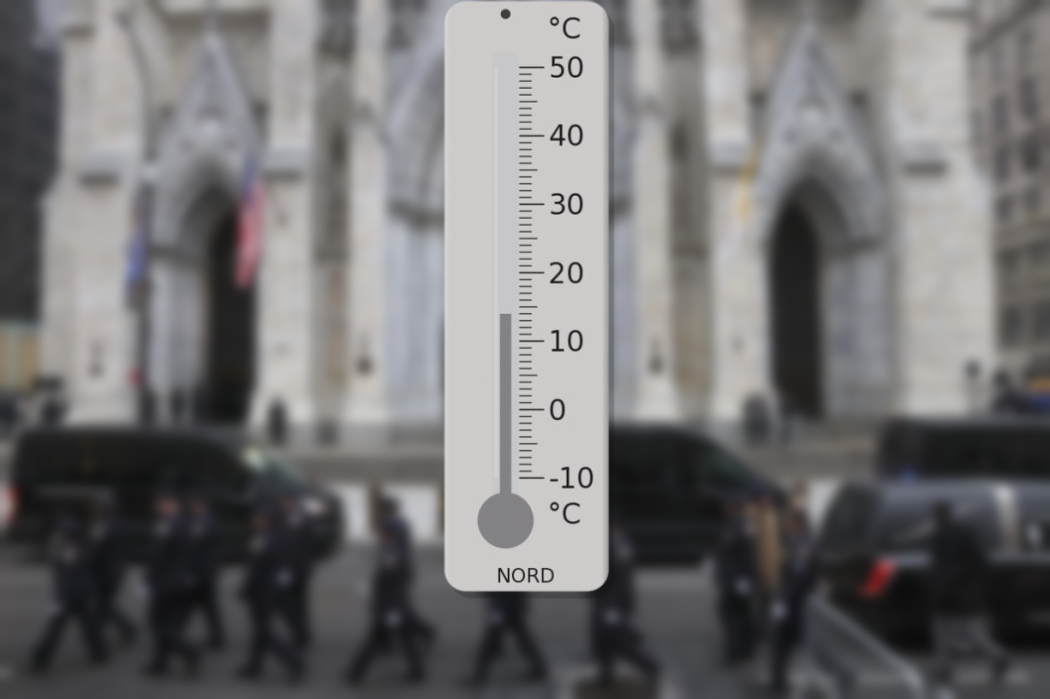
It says 14 °C
